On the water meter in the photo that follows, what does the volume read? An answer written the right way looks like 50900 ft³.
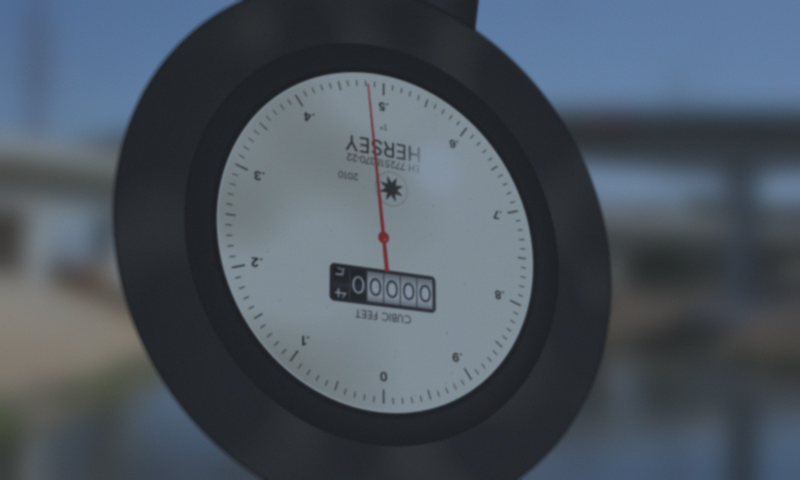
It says 4.48 ft³
